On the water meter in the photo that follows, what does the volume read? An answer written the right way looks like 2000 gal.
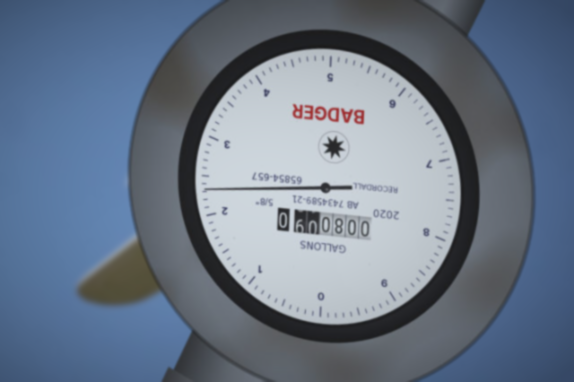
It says 80092.3 gal
